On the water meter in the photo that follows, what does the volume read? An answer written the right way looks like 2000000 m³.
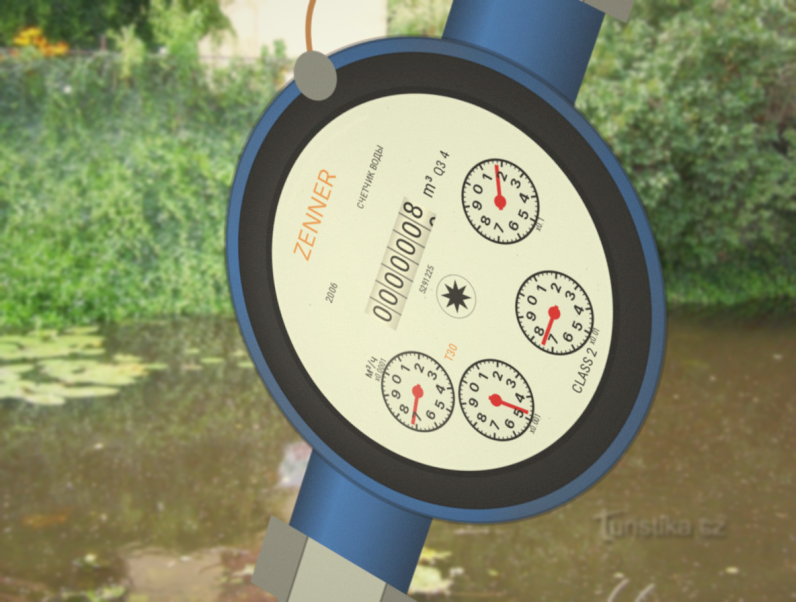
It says 8.1747 m³
